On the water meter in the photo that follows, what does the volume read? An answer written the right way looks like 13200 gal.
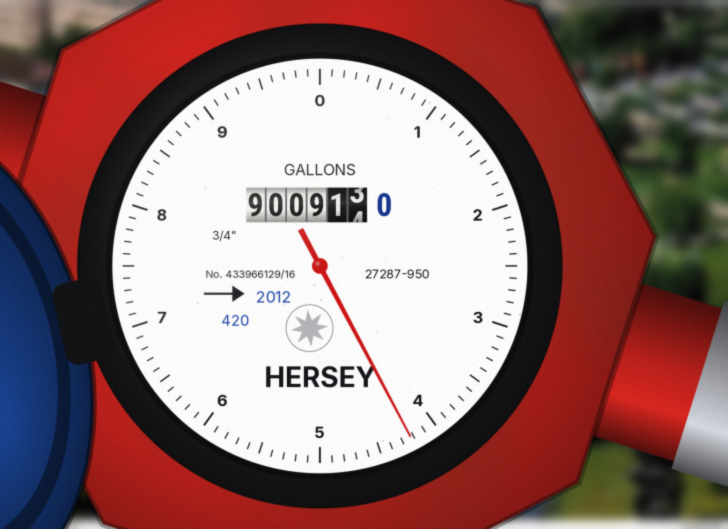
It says 9009134.2 gal
